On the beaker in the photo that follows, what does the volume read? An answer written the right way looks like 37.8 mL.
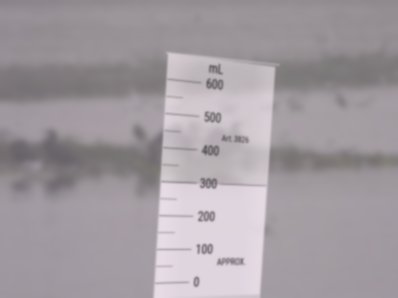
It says 300 mL
